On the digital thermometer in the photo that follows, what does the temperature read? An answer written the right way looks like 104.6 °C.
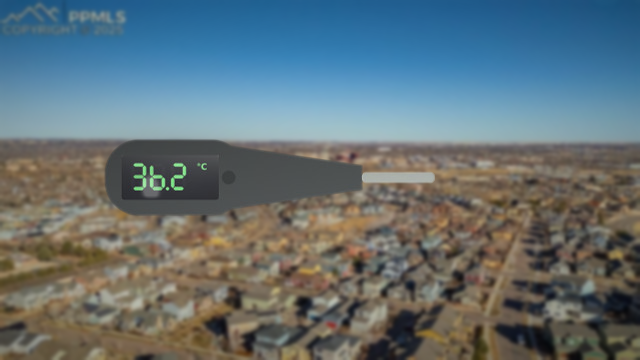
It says 36.2 °C
